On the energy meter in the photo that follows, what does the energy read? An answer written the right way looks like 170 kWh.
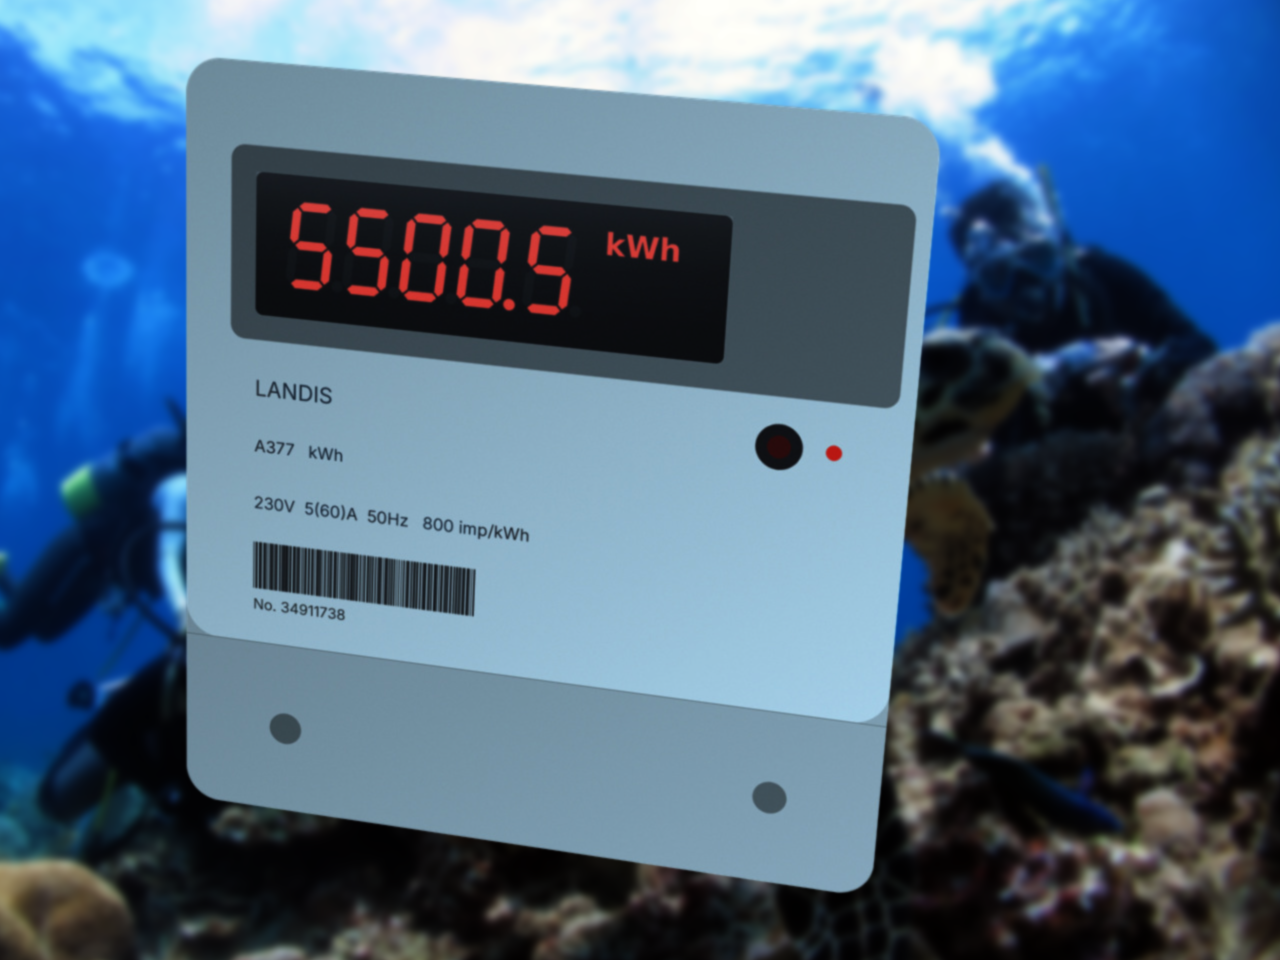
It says 5500.5 kWh
